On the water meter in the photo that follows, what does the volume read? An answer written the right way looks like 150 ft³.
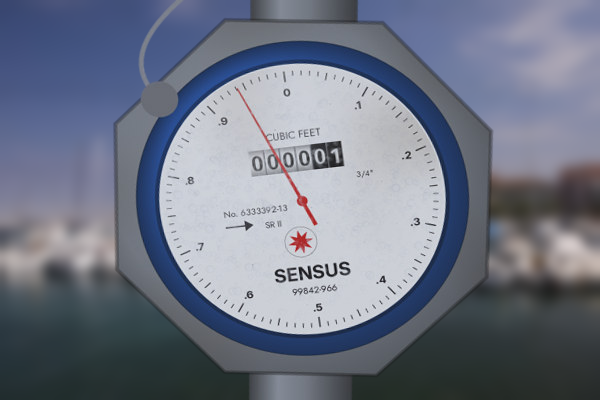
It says 0.94 ft³
